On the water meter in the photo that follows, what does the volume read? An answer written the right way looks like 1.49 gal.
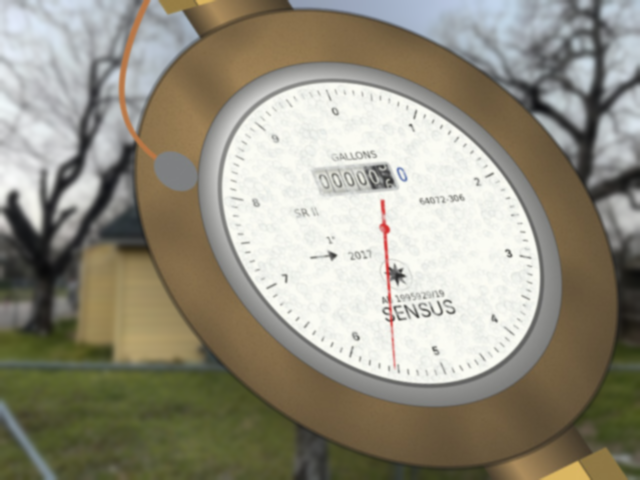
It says 55.5 gal
